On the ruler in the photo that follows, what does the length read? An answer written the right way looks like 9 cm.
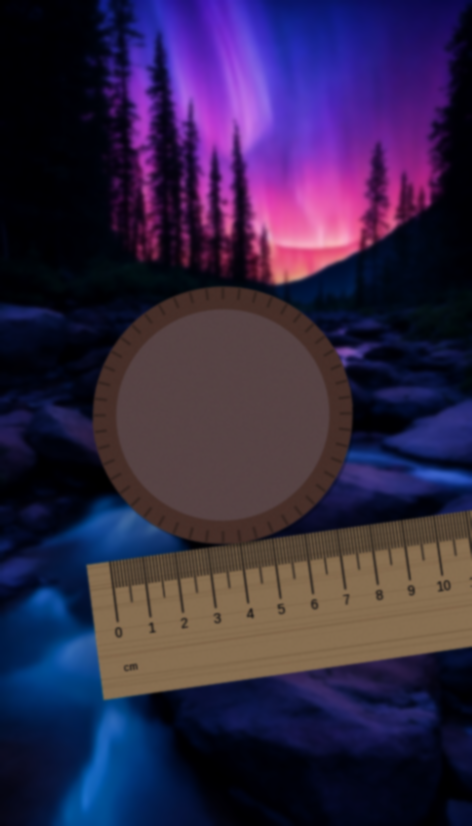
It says 8 cm
